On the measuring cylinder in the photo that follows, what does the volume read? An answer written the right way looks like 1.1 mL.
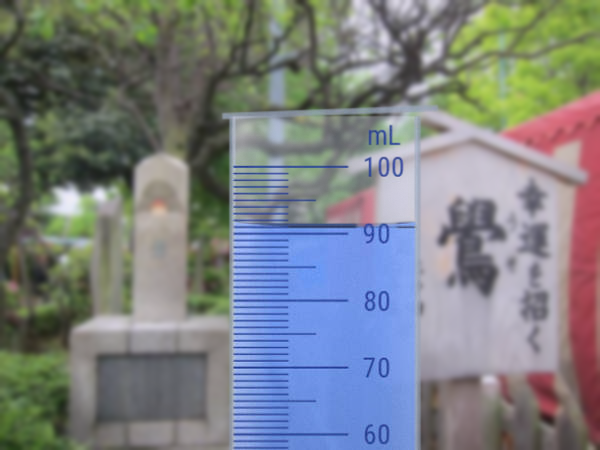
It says 91 mL
